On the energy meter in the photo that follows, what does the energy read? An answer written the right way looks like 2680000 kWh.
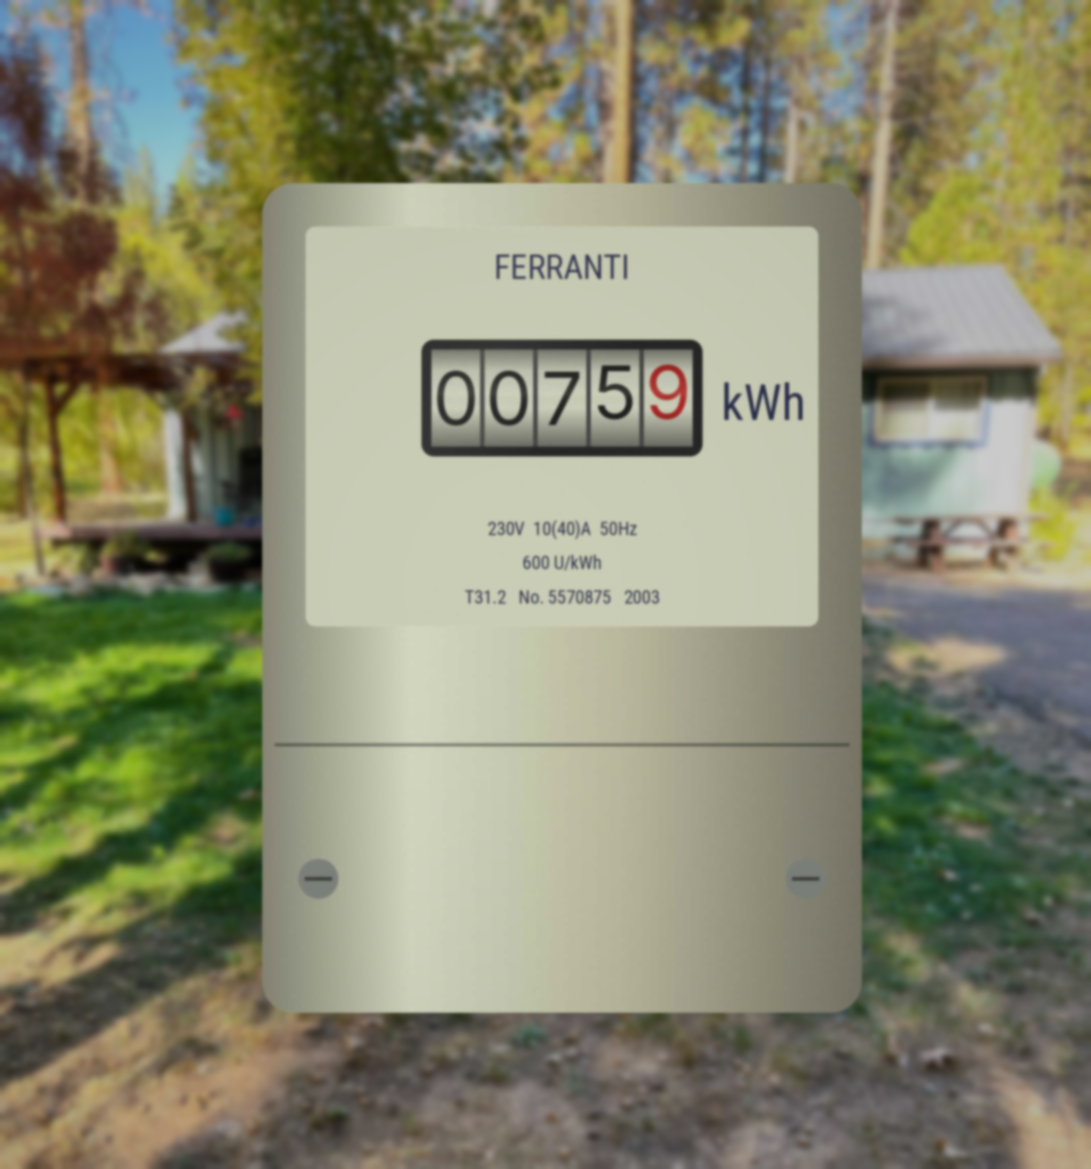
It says 75.9 kWh
